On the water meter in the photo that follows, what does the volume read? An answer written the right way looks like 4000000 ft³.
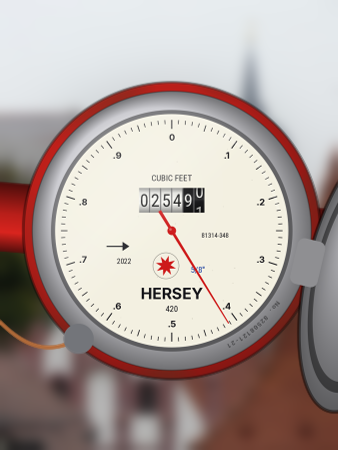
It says 25490.41 ft³
